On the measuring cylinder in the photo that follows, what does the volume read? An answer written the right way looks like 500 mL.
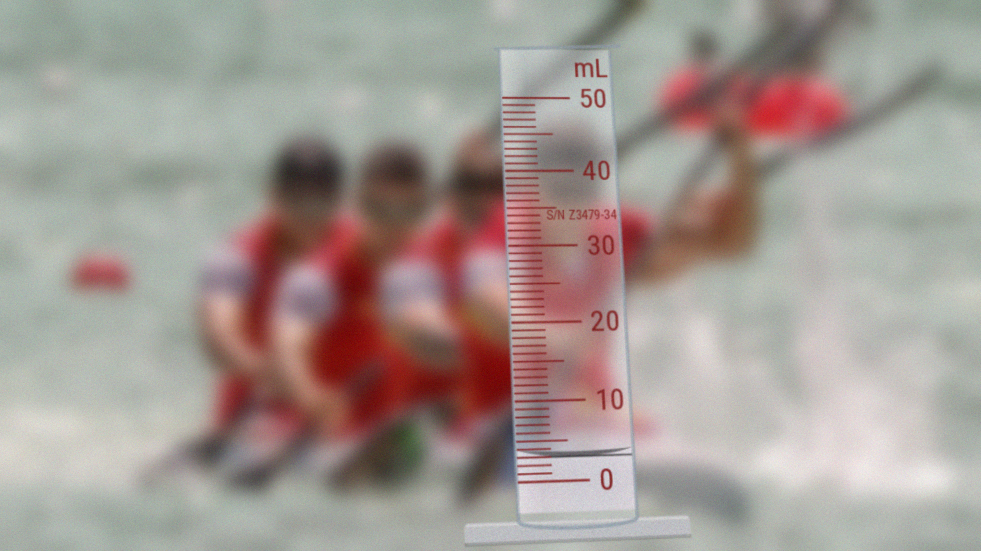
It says 3 mL
